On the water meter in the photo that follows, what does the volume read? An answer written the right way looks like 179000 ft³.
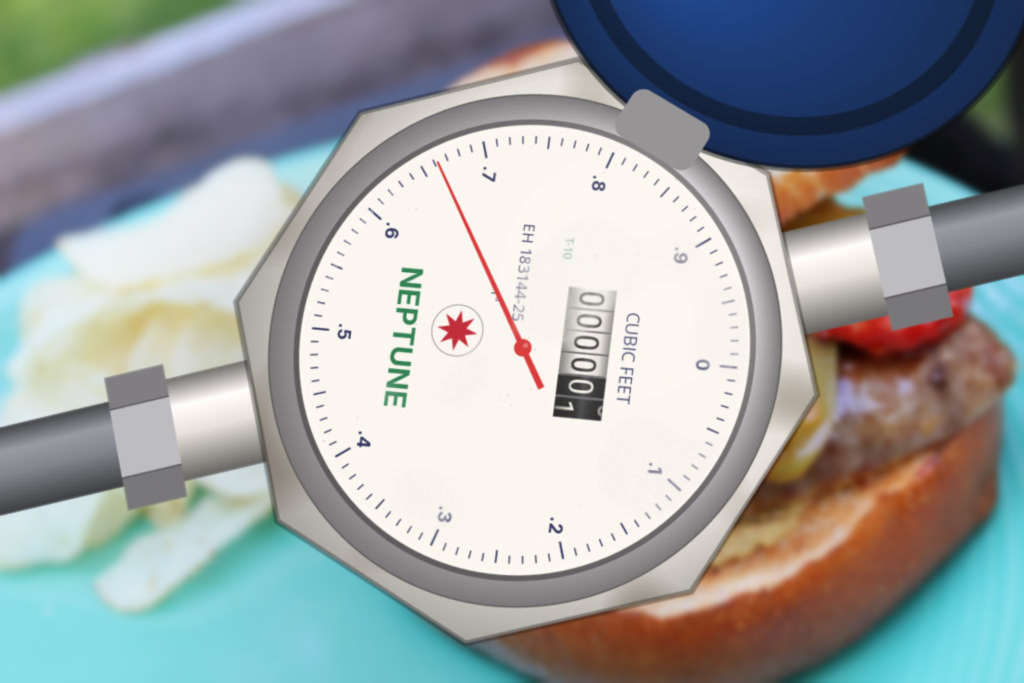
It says 0.66 ft³
